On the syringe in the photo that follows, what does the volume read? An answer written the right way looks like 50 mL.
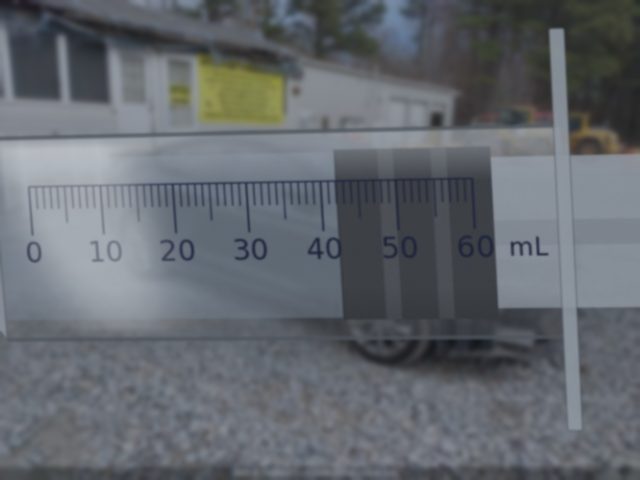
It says 42 mL
